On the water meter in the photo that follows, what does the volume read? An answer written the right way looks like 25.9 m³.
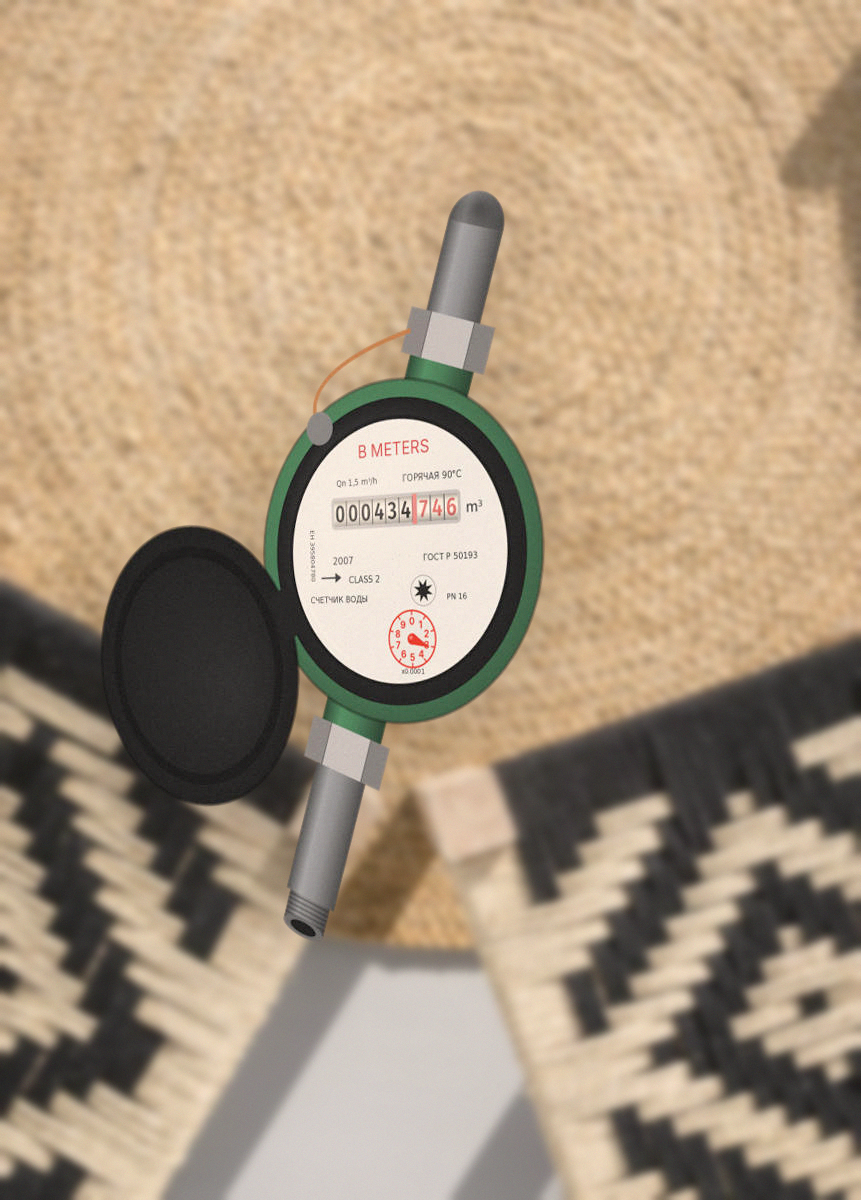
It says 434.7463 m³
